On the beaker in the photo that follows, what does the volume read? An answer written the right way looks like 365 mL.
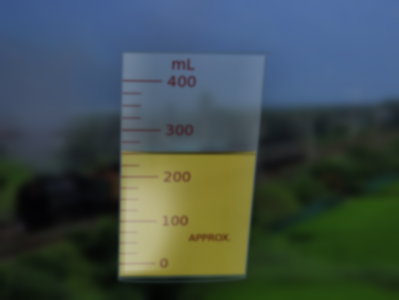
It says 250 mL
